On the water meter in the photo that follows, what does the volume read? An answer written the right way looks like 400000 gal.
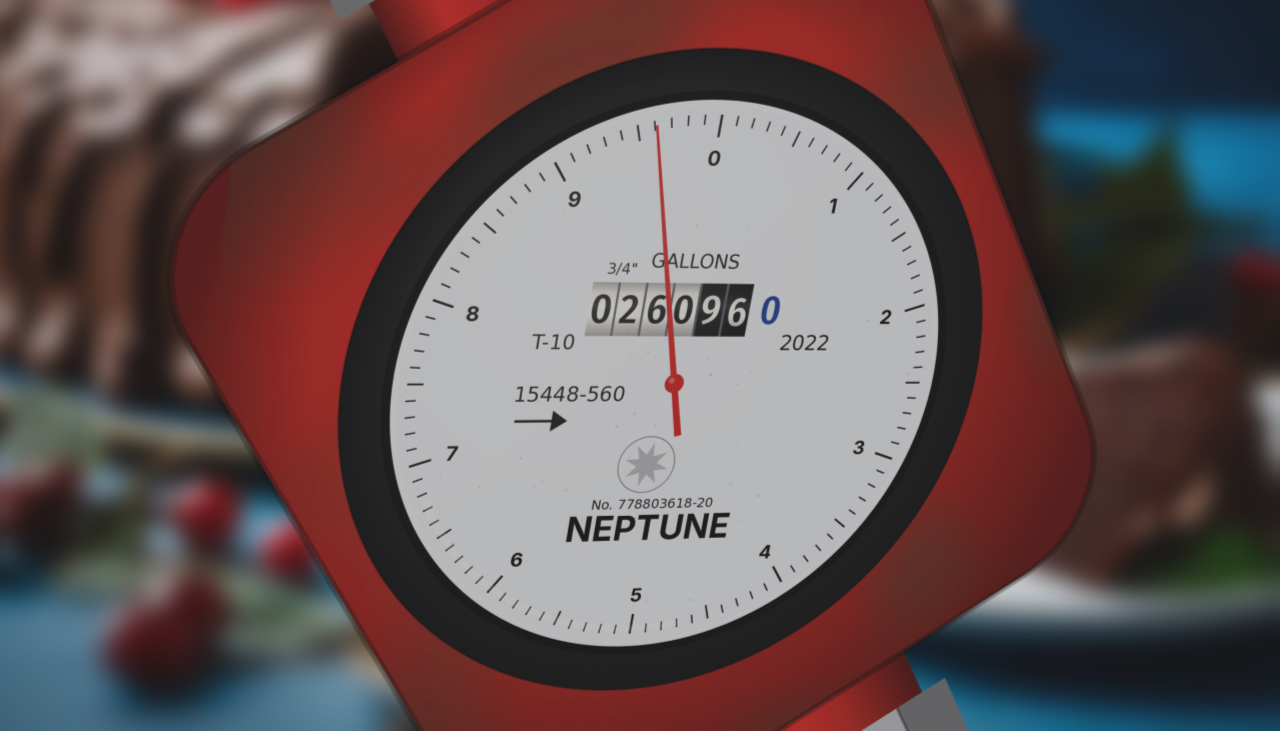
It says 260959.6 gal
